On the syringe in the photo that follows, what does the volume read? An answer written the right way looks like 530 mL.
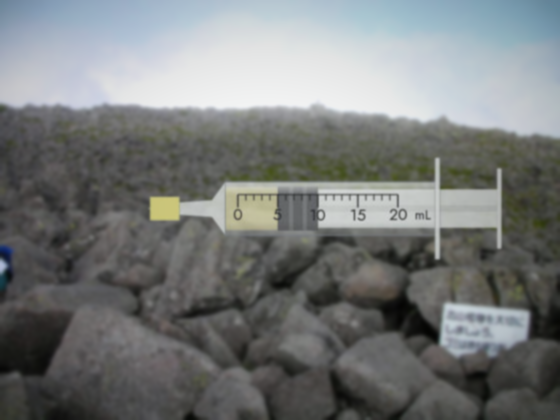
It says 5 mL
